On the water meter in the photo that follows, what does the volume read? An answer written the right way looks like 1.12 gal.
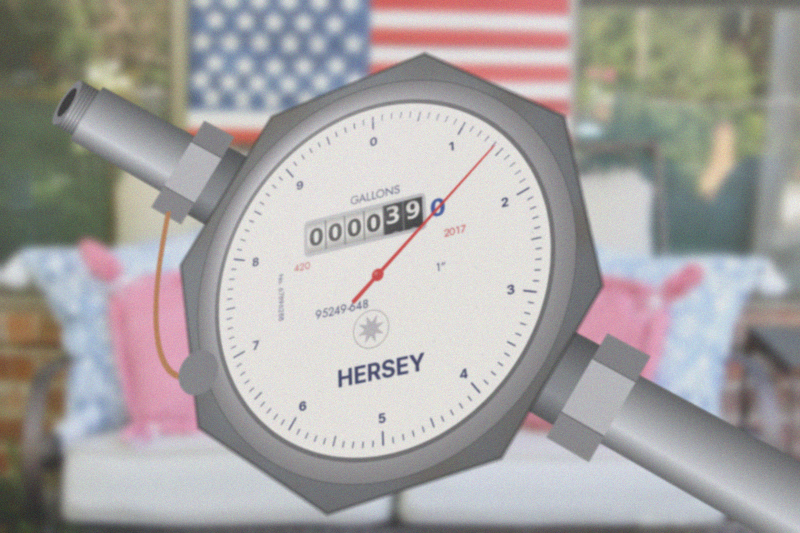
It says 391.4 gal
